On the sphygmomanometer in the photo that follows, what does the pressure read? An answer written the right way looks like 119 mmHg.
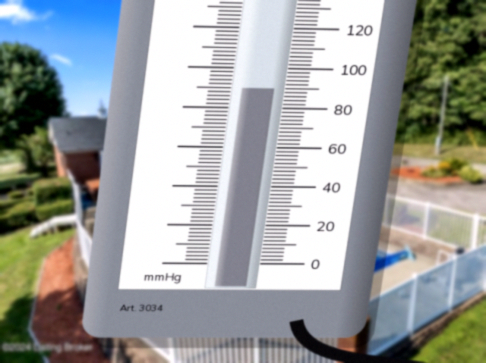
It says 90 mmHg
